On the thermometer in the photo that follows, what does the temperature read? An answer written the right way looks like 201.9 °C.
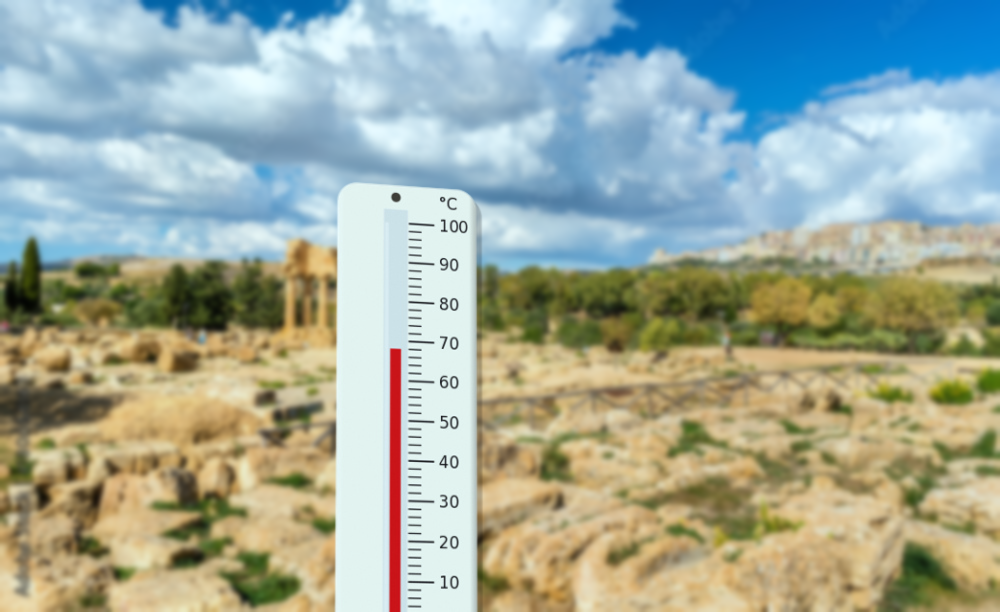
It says 68 °C
